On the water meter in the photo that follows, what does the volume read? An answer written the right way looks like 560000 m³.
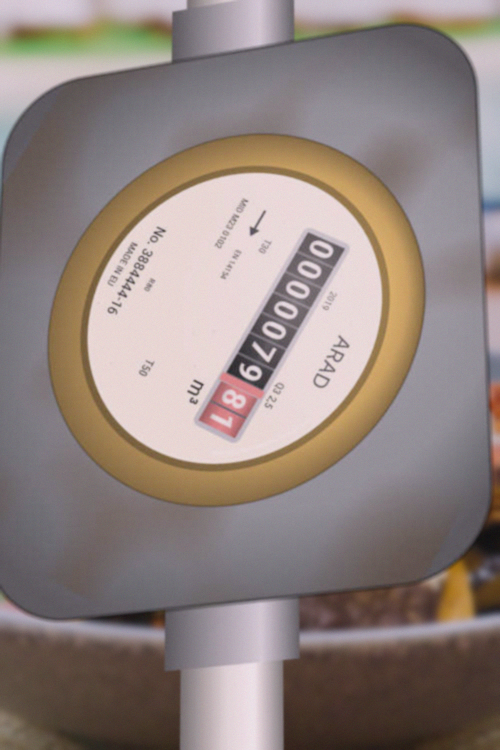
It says 79.81 m³
